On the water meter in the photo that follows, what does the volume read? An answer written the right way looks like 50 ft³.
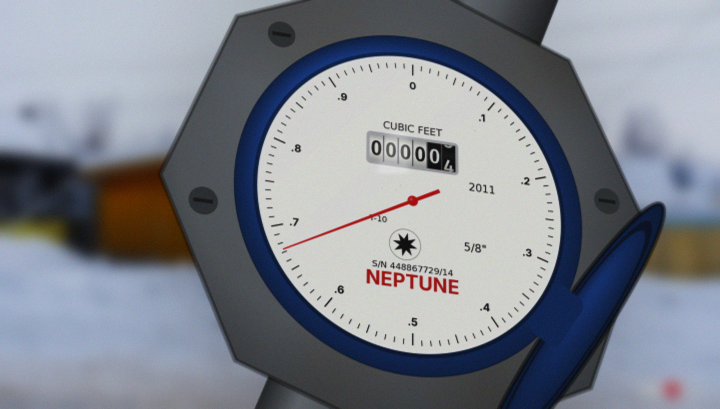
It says 3.67 ft³
